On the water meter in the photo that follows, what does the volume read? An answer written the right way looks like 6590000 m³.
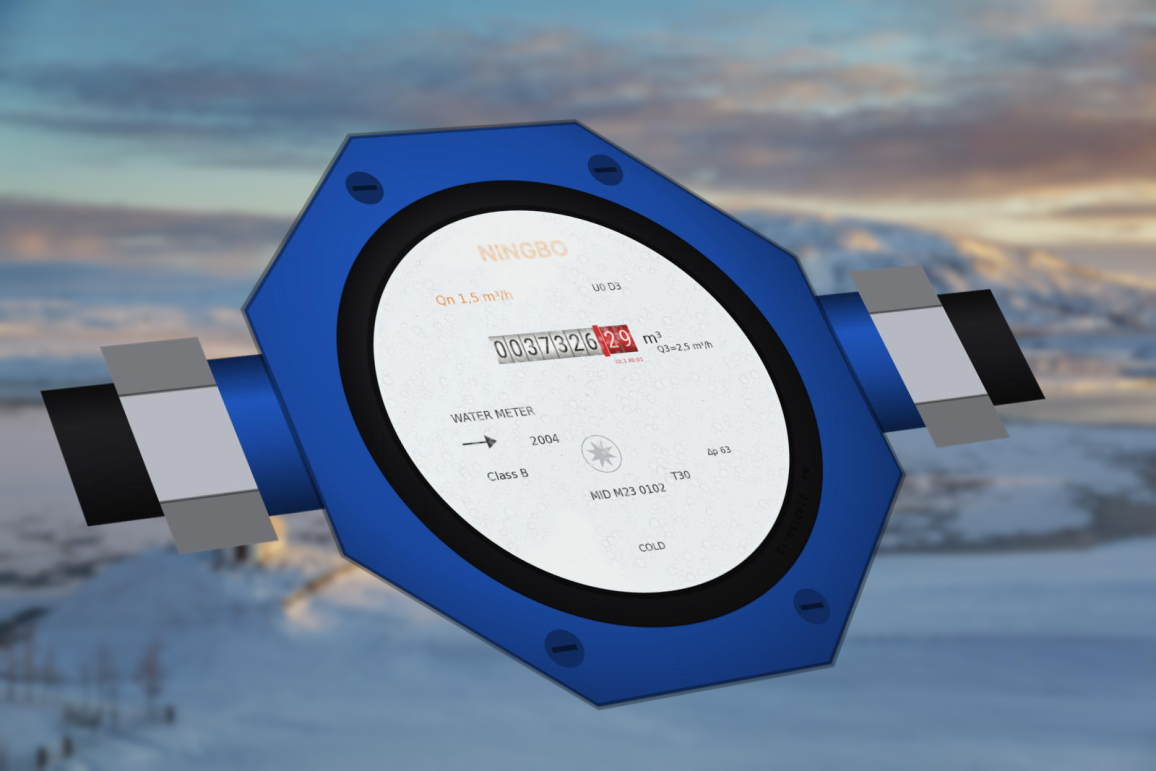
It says 37326.29 m³
